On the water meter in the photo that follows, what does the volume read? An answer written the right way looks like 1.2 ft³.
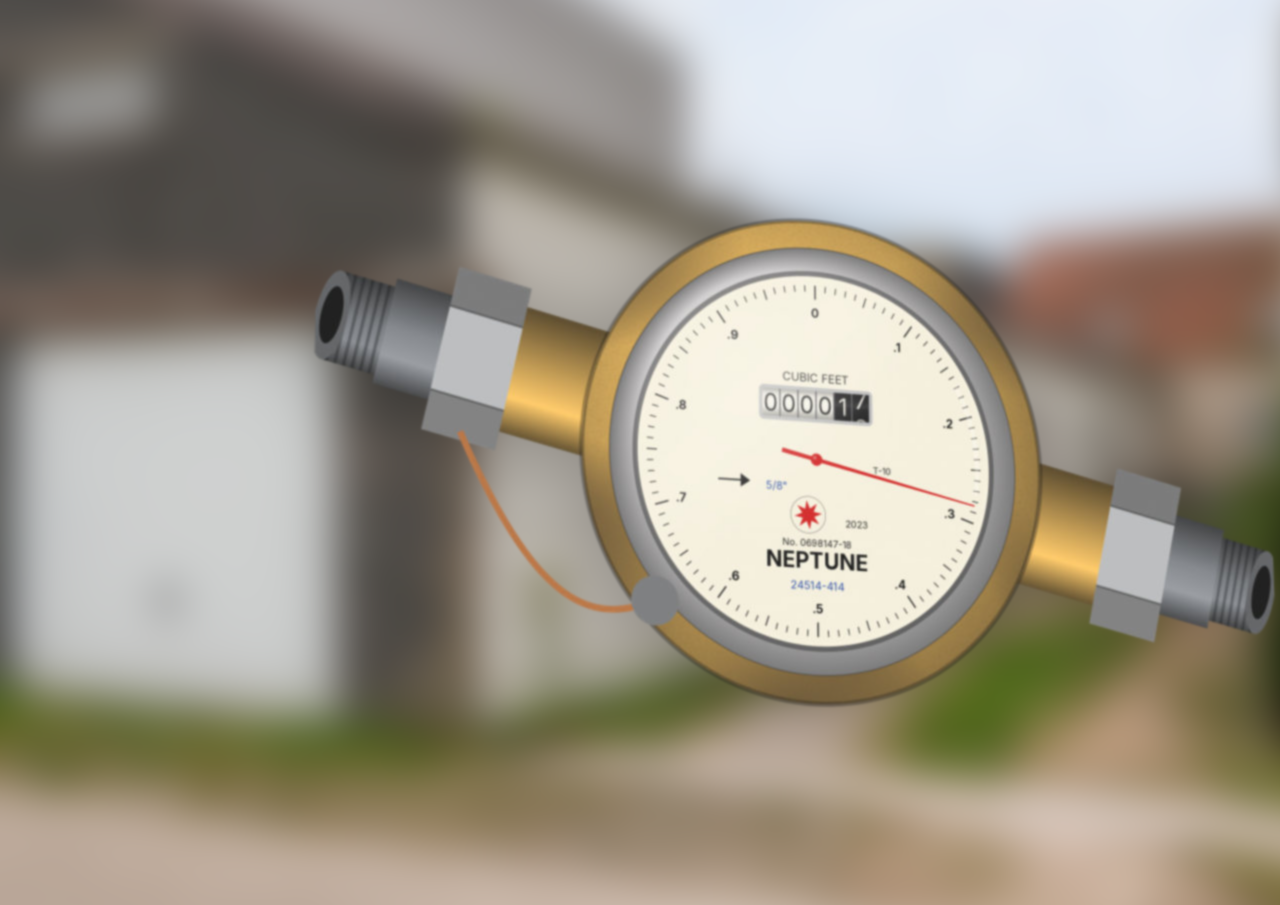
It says 17.28 ft³
